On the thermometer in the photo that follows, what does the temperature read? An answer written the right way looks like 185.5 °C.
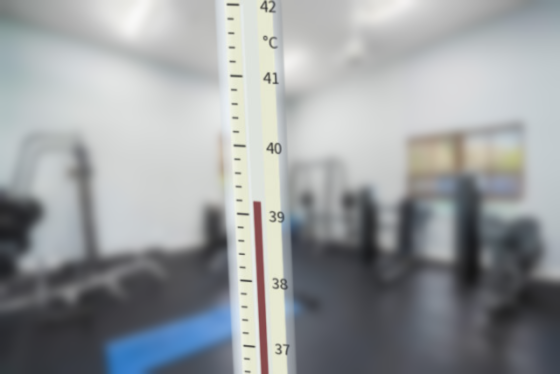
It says 39.2 °C
